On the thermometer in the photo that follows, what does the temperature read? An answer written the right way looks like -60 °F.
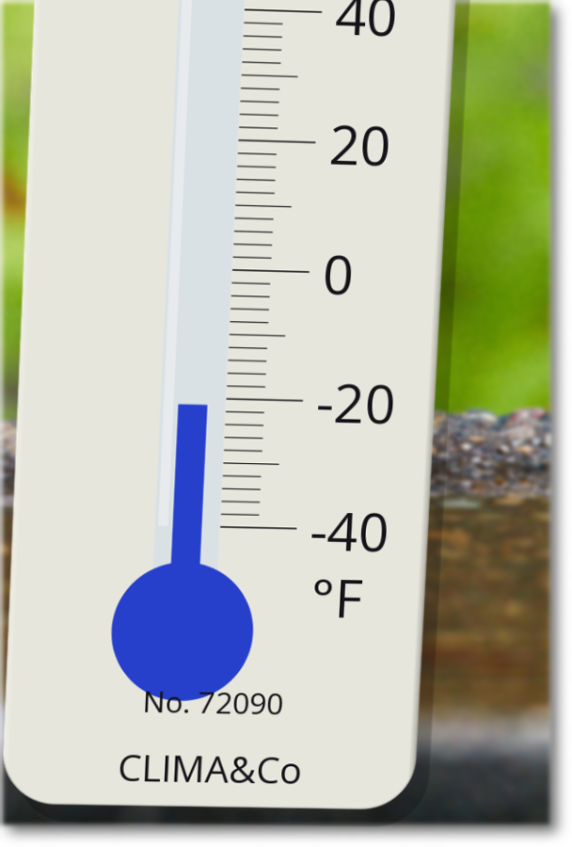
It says -21 °F
